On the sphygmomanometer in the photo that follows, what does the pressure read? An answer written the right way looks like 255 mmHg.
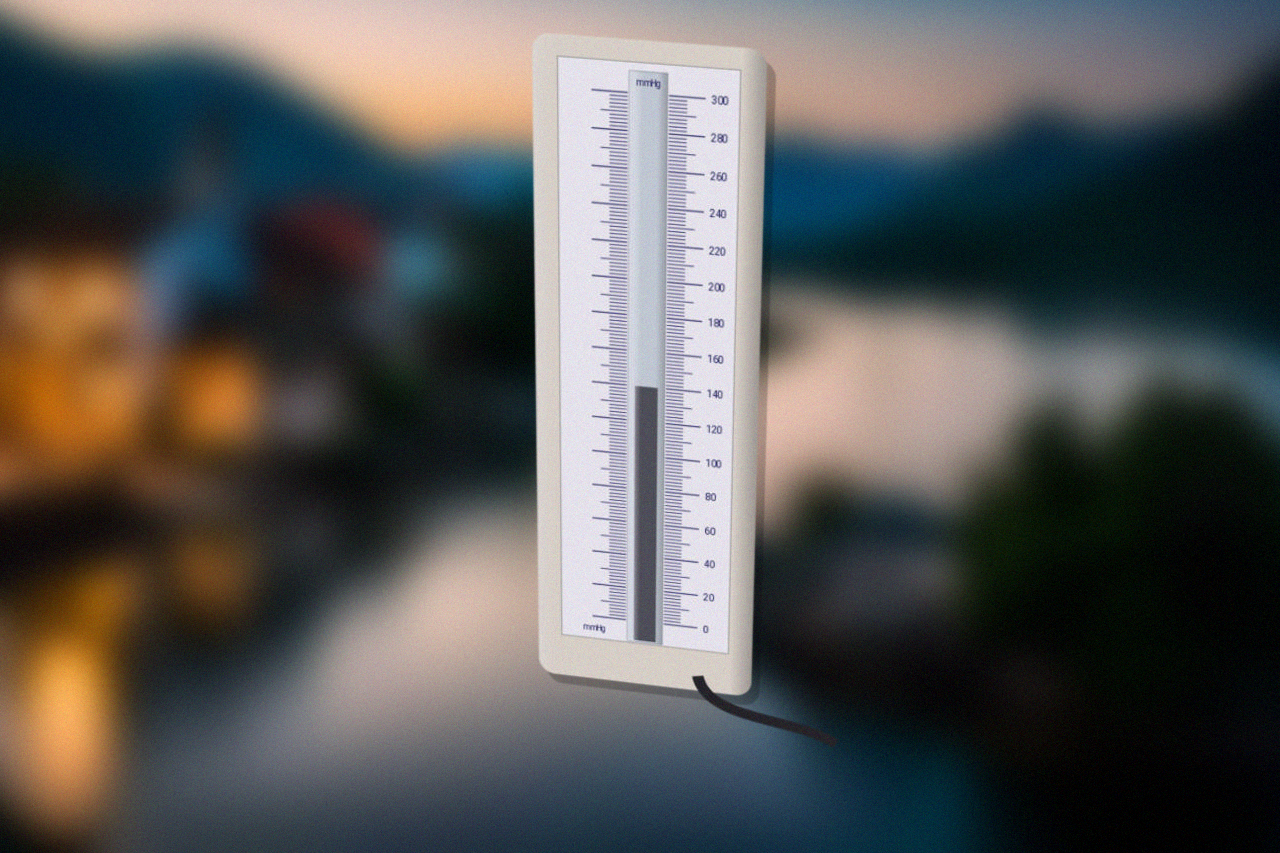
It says 140 mmHg
